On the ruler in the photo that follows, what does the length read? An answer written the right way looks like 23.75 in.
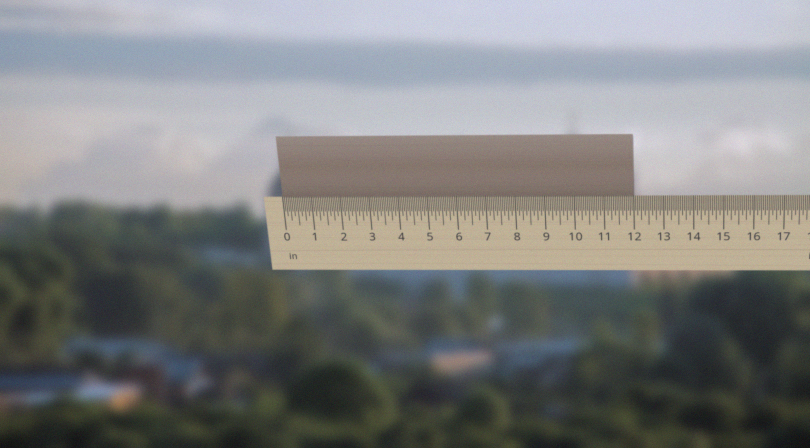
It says 12 in
